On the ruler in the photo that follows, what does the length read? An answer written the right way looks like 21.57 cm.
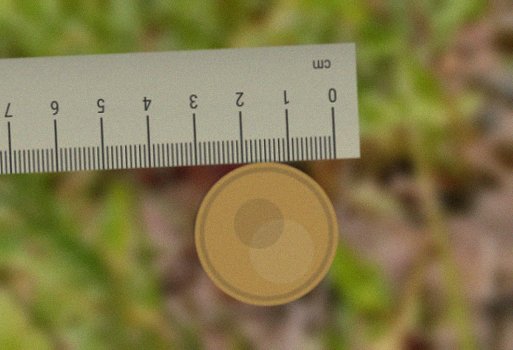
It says 3.1 cm
